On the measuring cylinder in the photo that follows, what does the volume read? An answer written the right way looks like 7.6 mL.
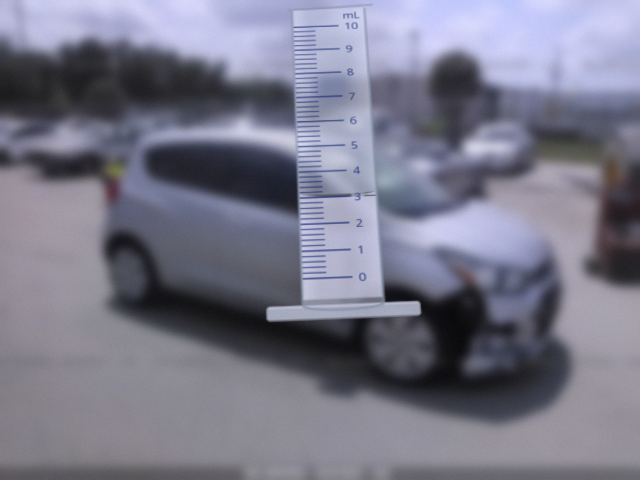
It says 3 mL
